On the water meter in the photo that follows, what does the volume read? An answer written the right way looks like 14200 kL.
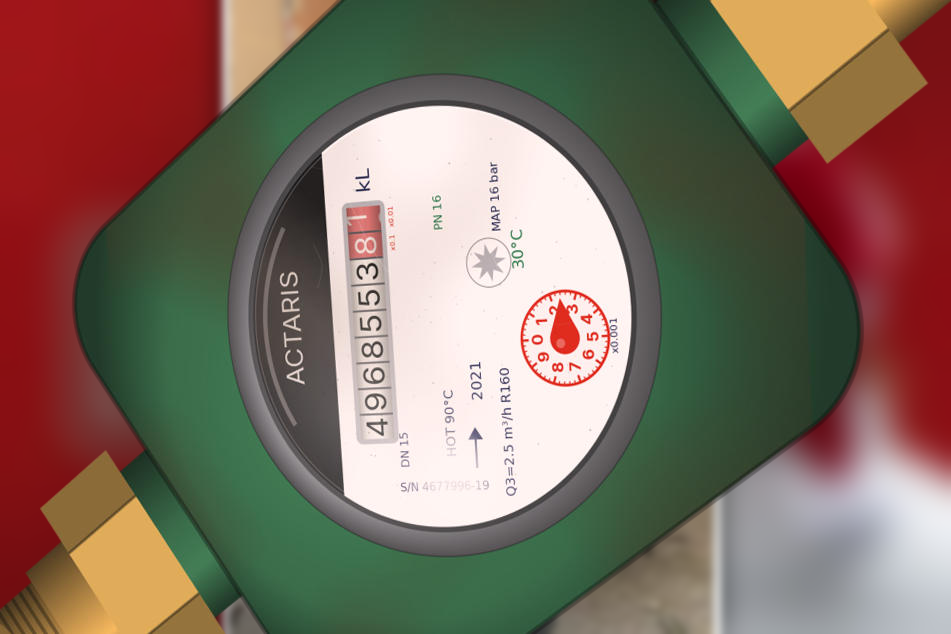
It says 4968553.812 kL
